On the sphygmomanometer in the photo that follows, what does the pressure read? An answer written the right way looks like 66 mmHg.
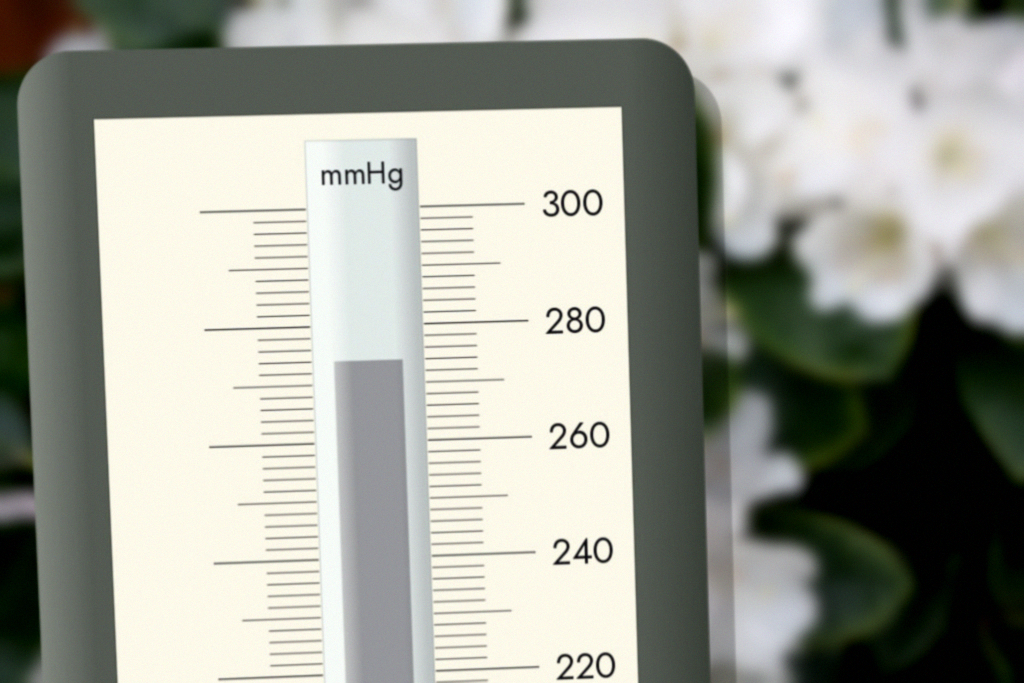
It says 274 mmHg
